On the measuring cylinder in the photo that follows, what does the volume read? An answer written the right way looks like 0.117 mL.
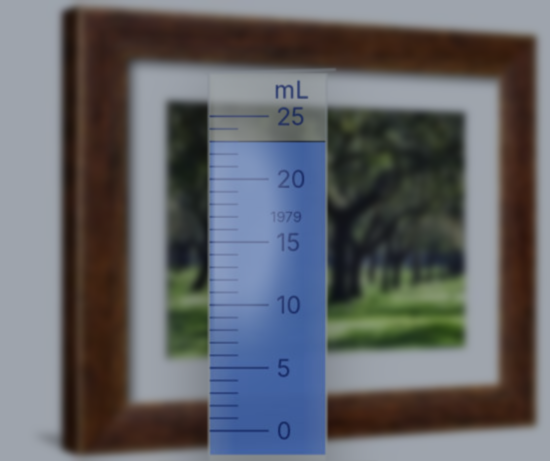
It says 23 mL
